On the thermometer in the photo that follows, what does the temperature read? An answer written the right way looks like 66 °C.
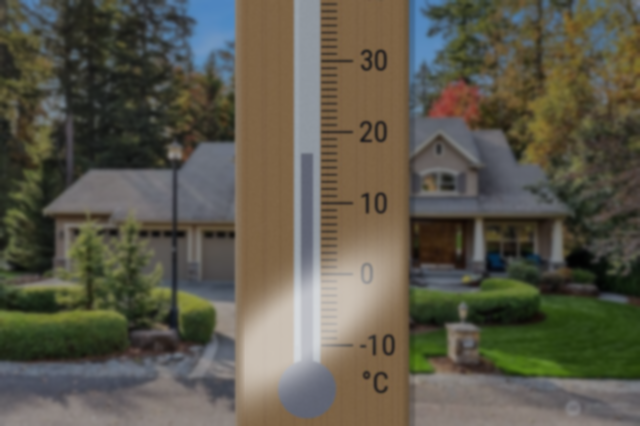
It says 17 °C
